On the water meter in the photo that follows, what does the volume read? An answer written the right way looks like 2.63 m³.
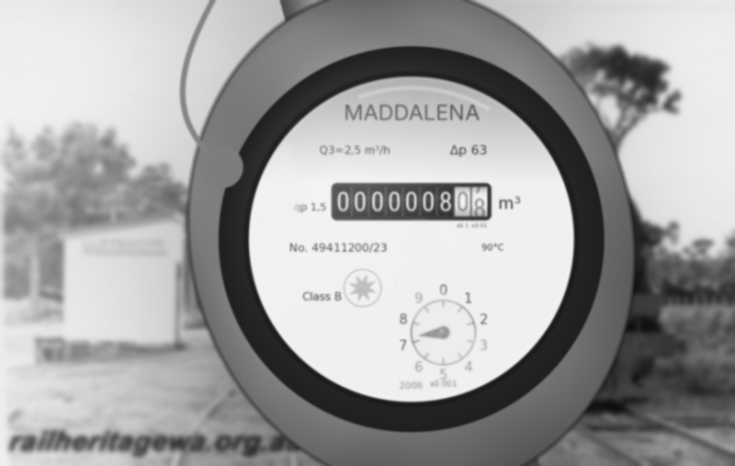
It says 8.077 m³
